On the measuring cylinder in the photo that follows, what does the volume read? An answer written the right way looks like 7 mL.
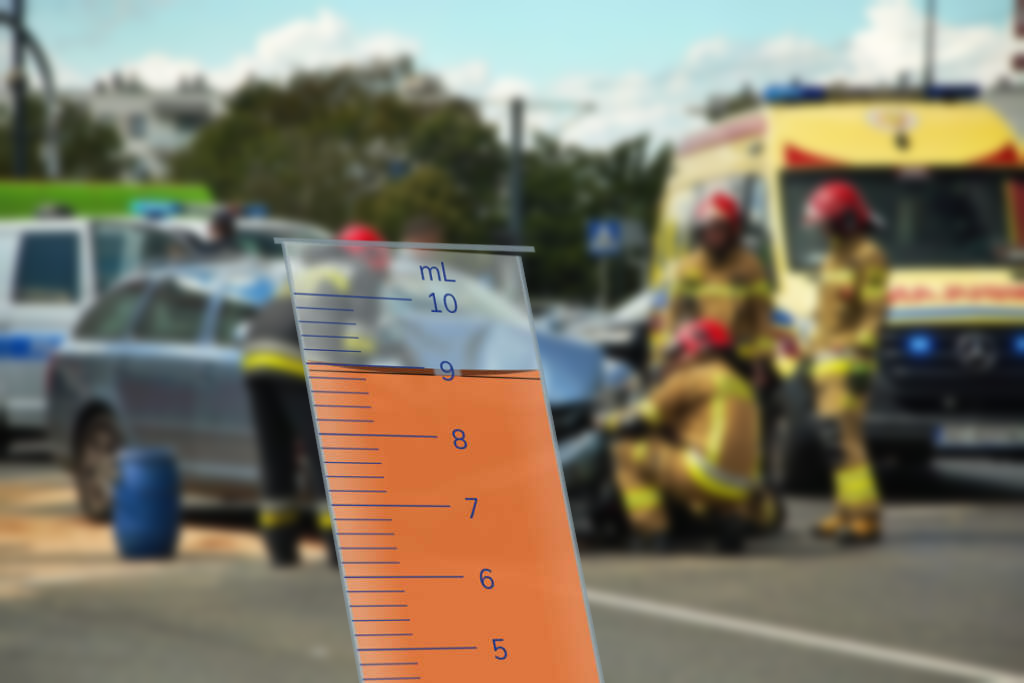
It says 8.9 mL
